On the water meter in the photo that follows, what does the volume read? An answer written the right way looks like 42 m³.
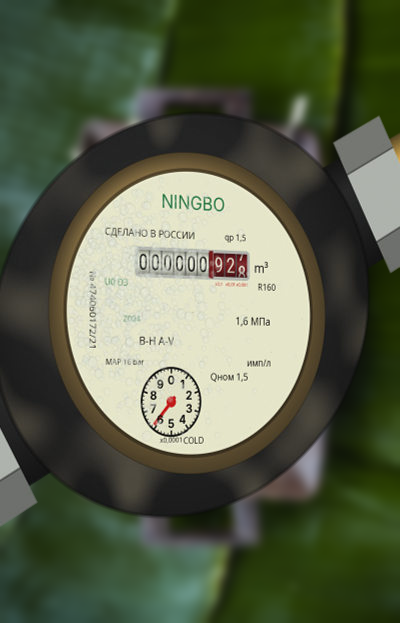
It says 0.9276 m³
